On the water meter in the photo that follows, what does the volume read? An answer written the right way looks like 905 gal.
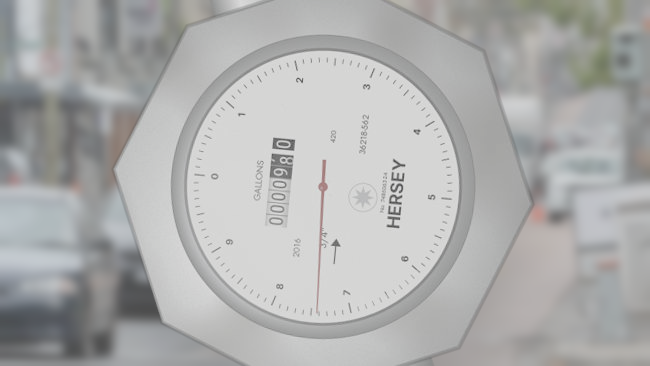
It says 977.4 gal
